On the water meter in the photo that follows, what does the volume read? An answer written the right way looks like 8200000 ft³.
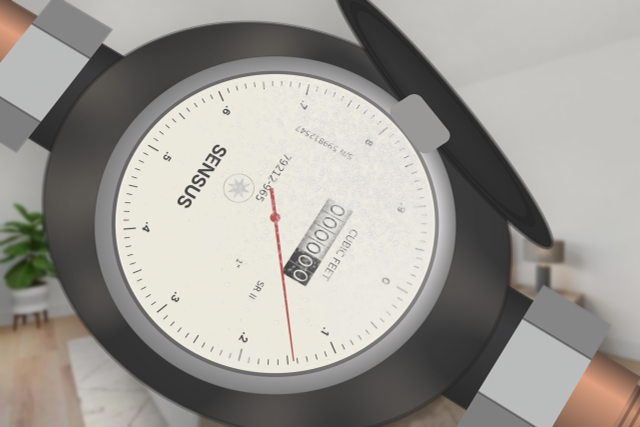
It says 0.14 ft³
